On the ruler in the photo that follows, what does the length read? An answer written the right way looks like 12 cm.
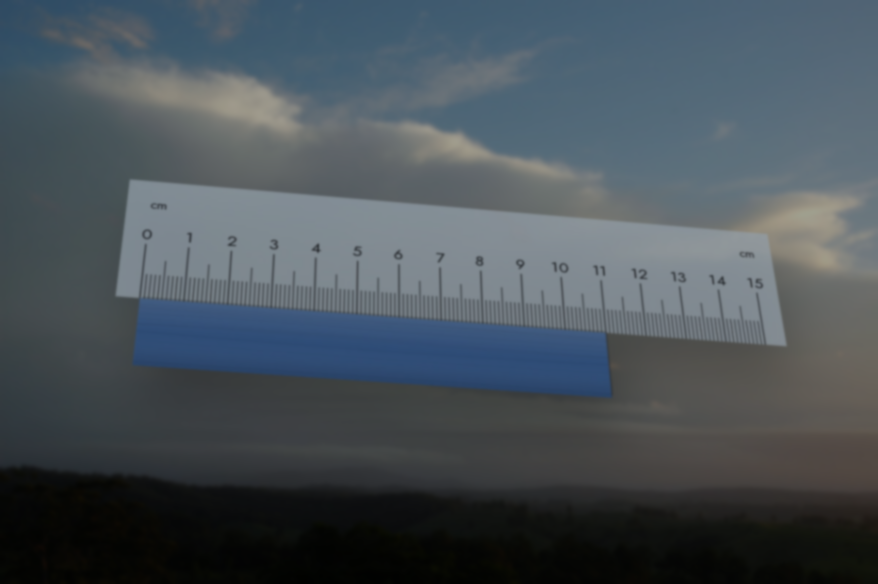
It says 11 cm
